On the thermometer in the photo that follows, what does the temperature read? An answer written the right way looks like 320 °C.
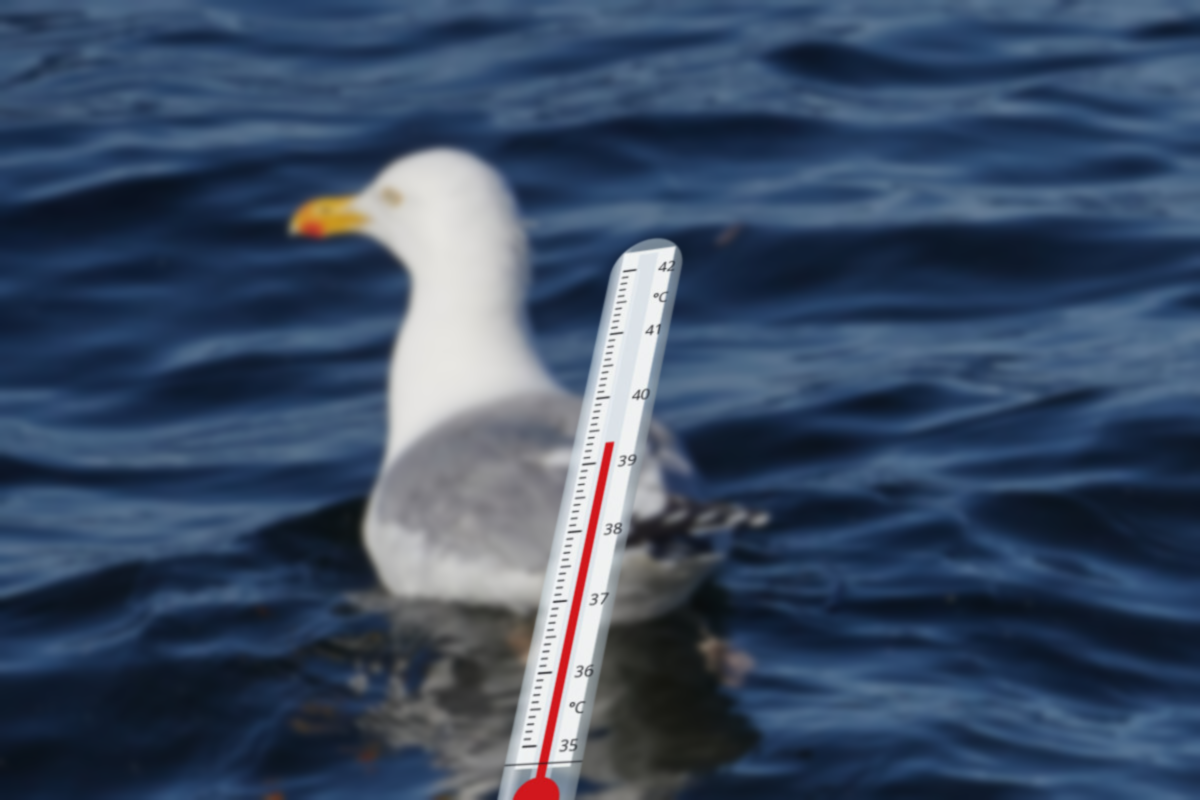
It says 39.3 °C
